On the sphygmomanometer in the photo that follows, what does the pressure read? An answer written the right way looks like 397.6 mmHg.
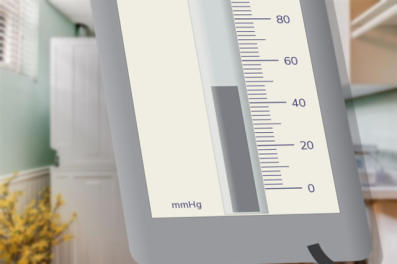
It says 48 mmHg
